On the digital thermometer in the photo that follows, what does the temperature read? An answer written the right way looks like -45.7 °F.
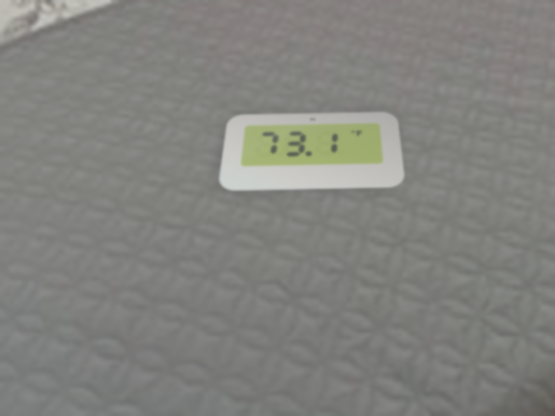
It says 73.1 °F
